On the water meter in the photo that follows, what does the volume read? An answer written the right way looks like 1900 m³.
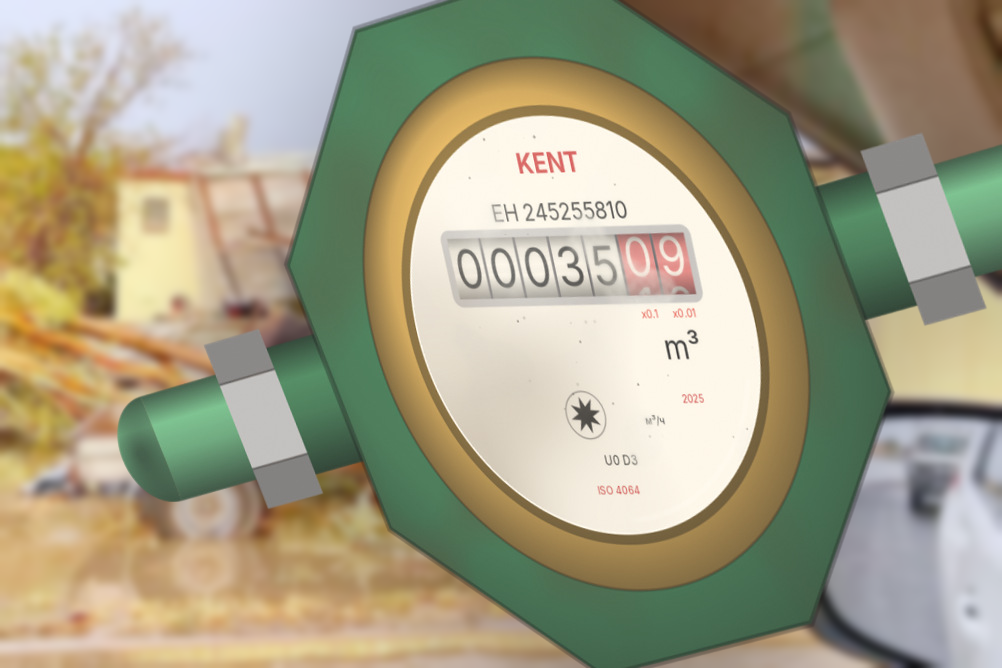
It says 35.09 m³
